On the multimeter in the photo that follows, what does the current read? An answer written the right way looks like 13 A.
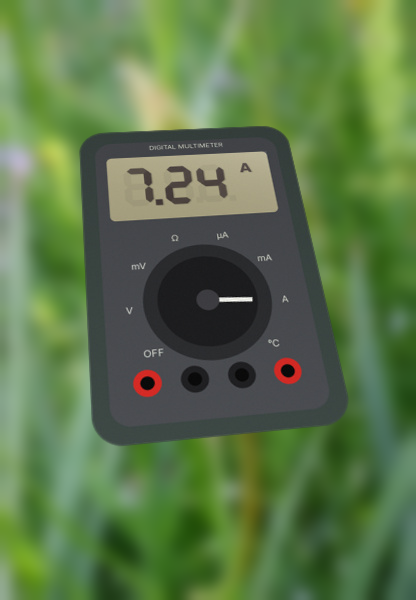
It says 7.24 A
